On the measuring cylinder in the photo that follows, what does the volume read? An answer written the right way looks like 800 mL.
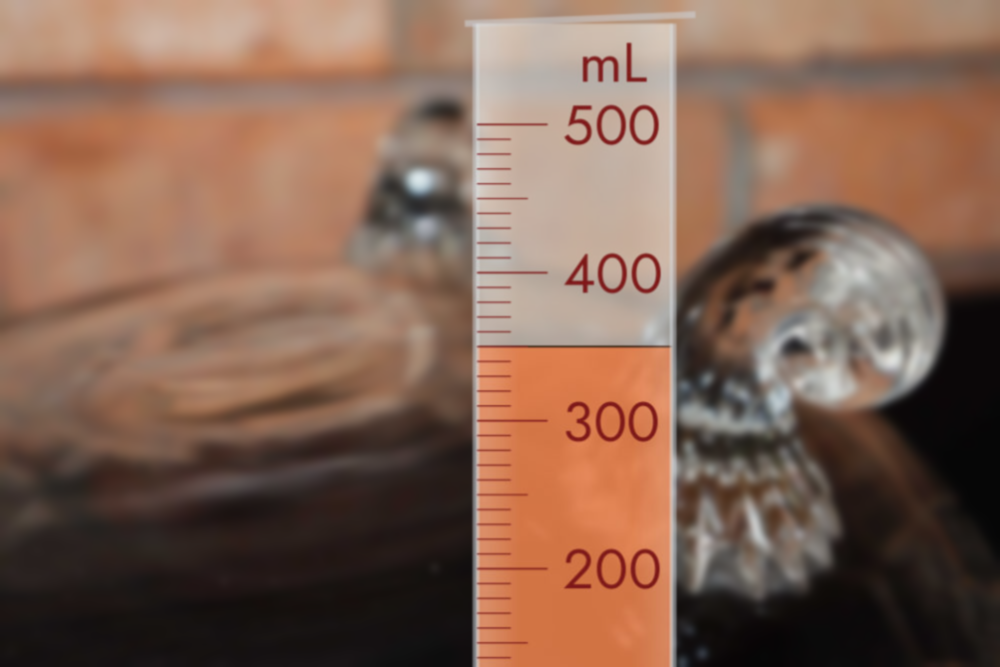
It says 350 mL
